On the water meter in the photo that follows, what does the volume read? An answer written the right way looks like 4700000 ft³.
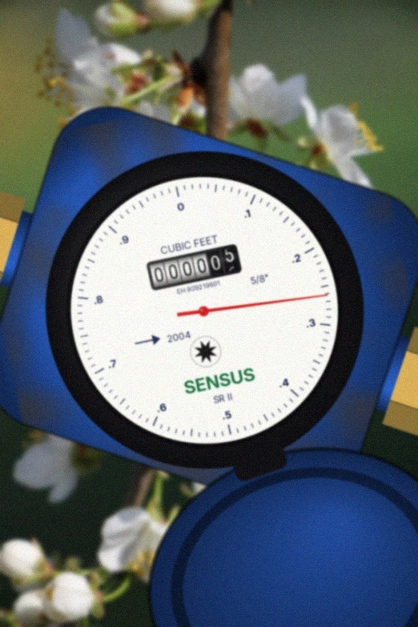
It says 5.26 ft³
